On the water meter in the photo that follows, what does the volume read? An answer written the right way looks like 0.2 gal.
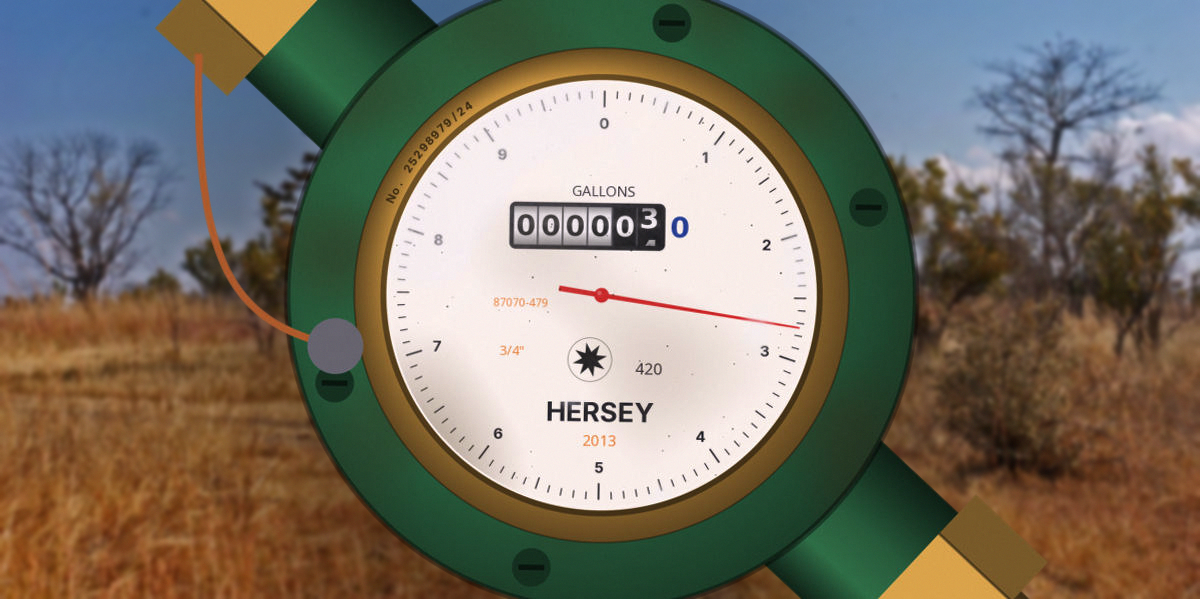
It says 32.7 gal
